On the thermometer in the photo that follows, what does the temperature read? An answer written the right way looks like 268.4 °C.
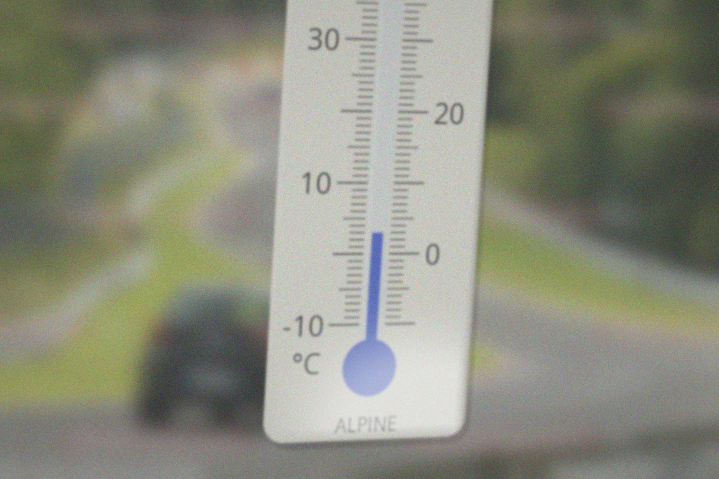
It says 3 °C
